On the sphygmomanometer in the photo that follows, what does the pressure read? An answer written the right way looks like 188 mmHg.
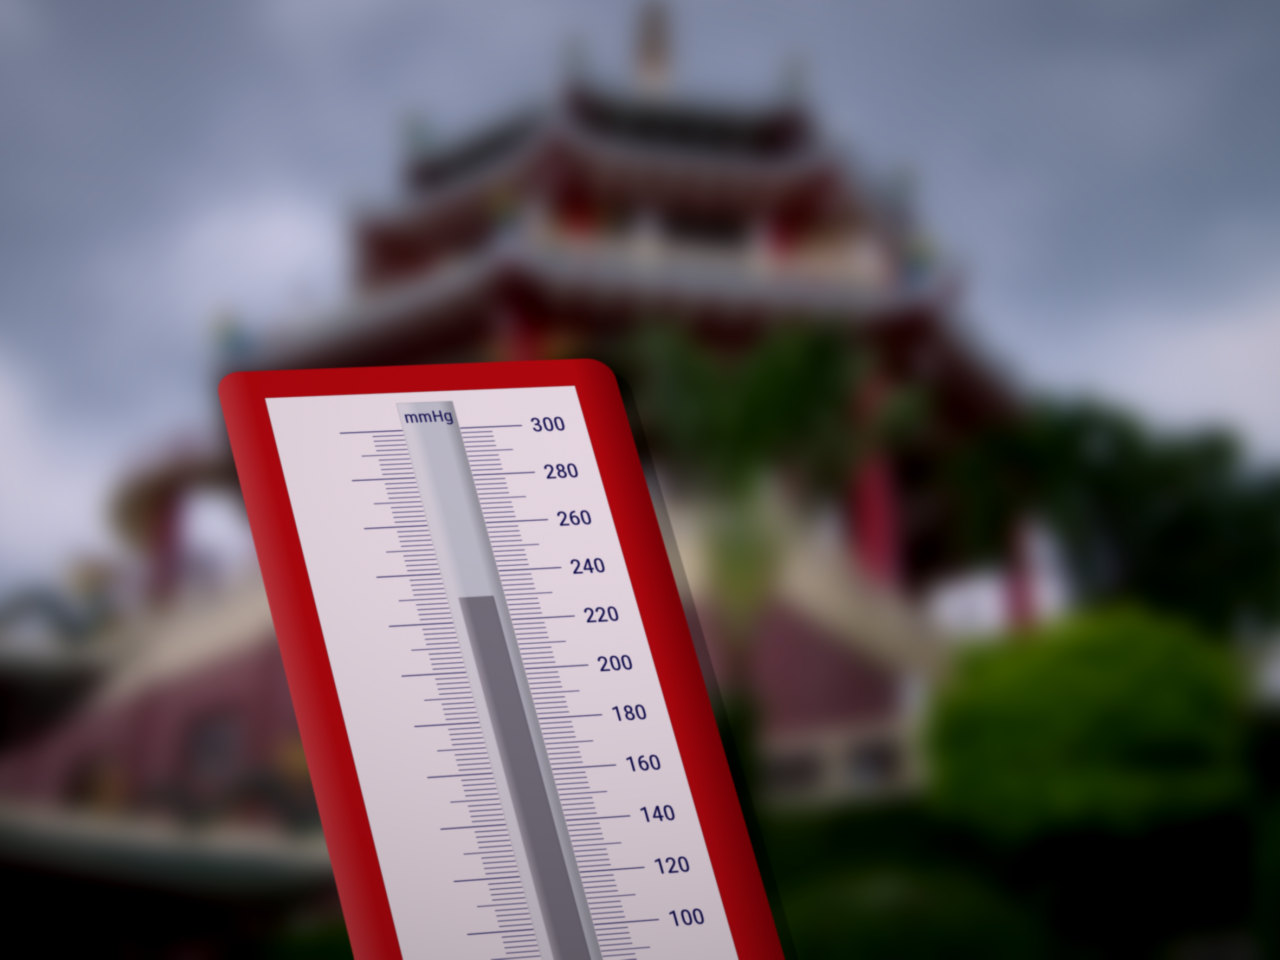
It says 230 mmHg
